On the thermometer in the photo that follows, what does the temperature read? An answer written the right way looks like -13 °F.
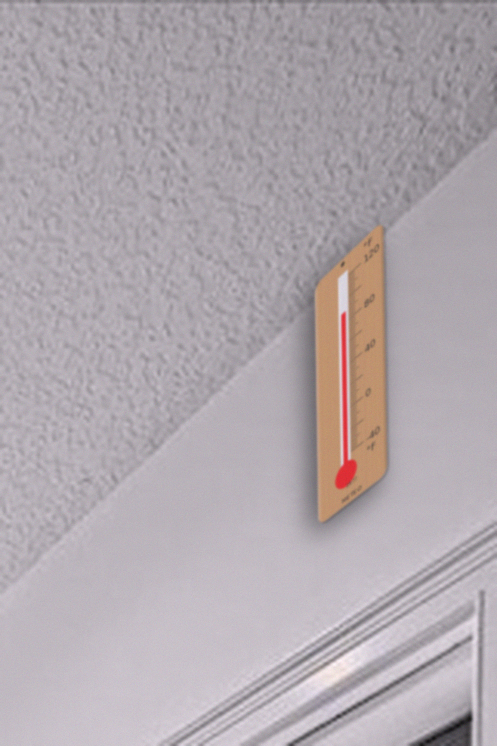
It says 90 °F
